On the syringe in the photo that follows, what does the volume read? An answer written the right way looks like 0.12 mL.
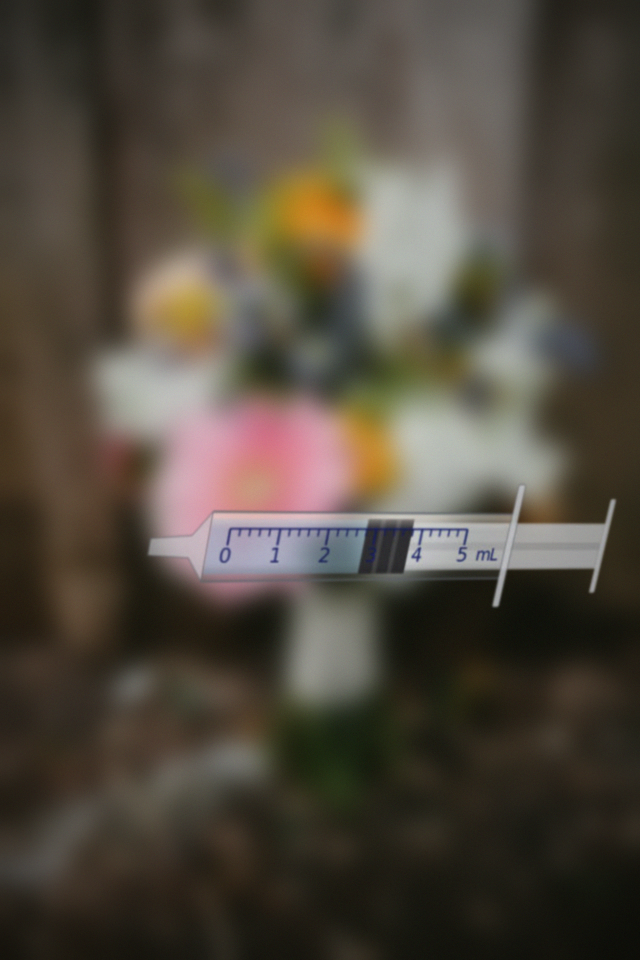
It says 2.8 mL
